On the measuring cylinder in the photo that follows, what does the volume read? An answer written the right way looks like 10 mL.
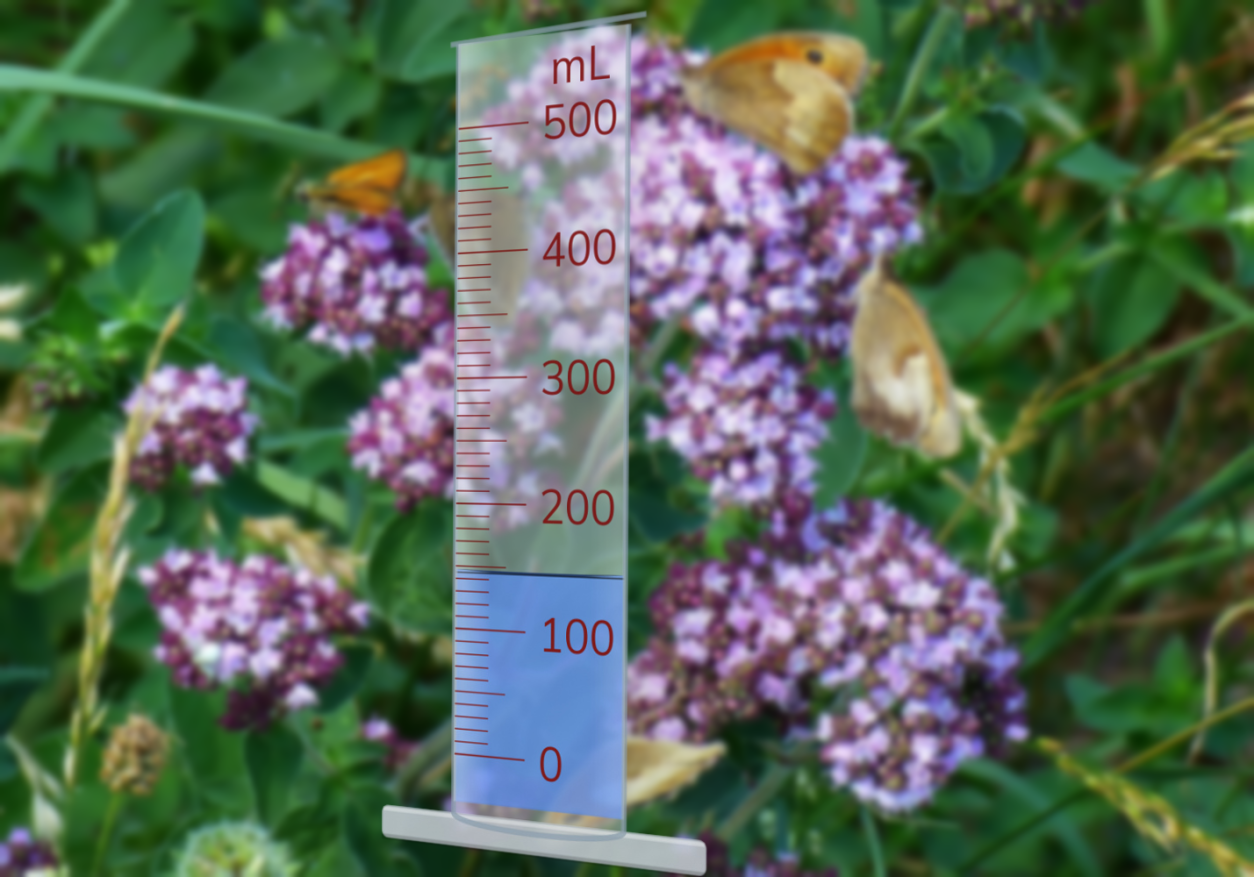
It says 145 mL
